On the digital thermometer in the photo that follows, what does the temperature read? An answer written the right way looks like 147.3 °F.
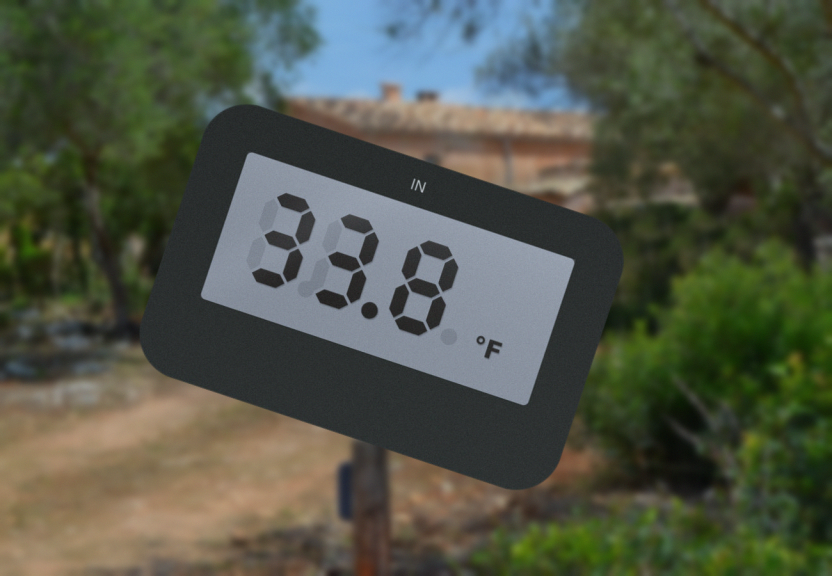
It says 33.8 °F
